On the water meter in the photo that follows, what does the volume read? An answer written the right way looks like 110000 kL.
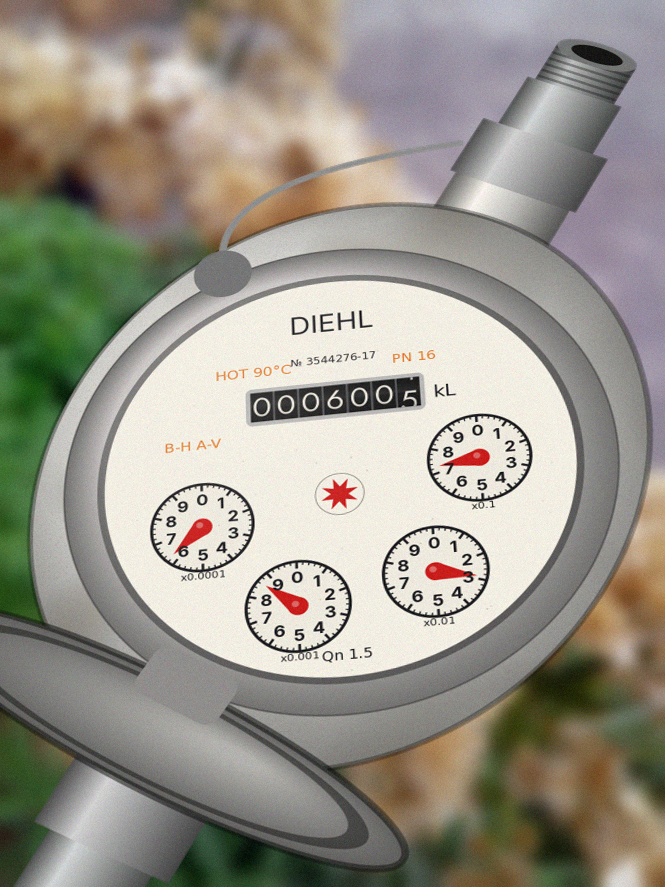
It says 6004.7286 kL
